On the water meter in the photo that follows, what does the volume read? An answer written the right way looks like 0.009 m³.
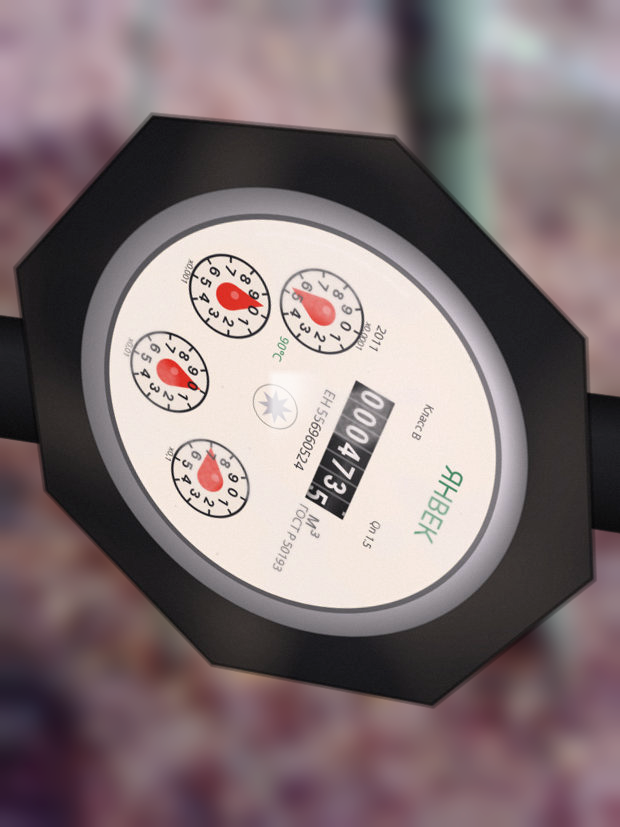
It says 4734.6995 m³
